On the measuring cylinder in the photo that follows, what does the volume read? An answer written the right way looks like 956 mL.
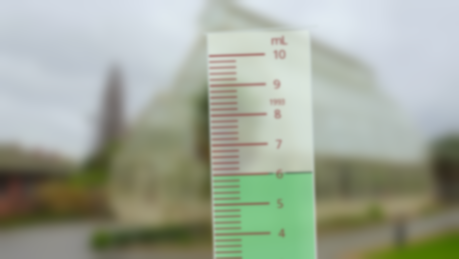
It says 6 mL
